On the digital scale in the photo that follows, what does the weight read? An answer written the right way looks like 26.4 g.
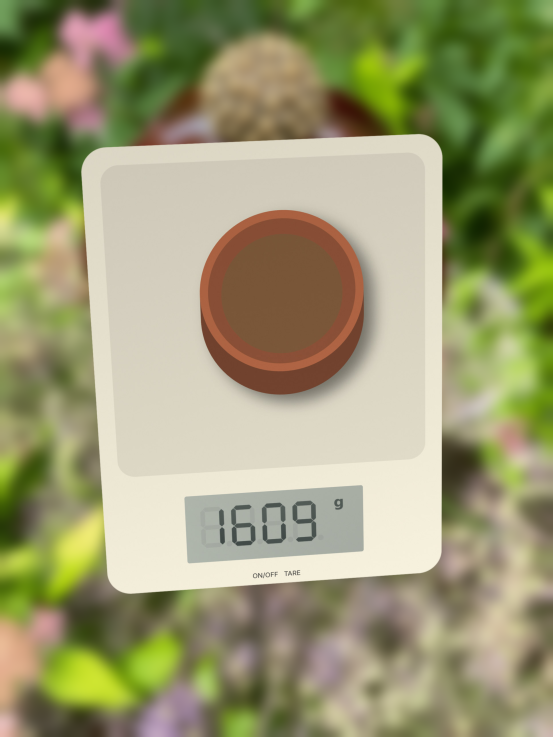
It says 1609 g
